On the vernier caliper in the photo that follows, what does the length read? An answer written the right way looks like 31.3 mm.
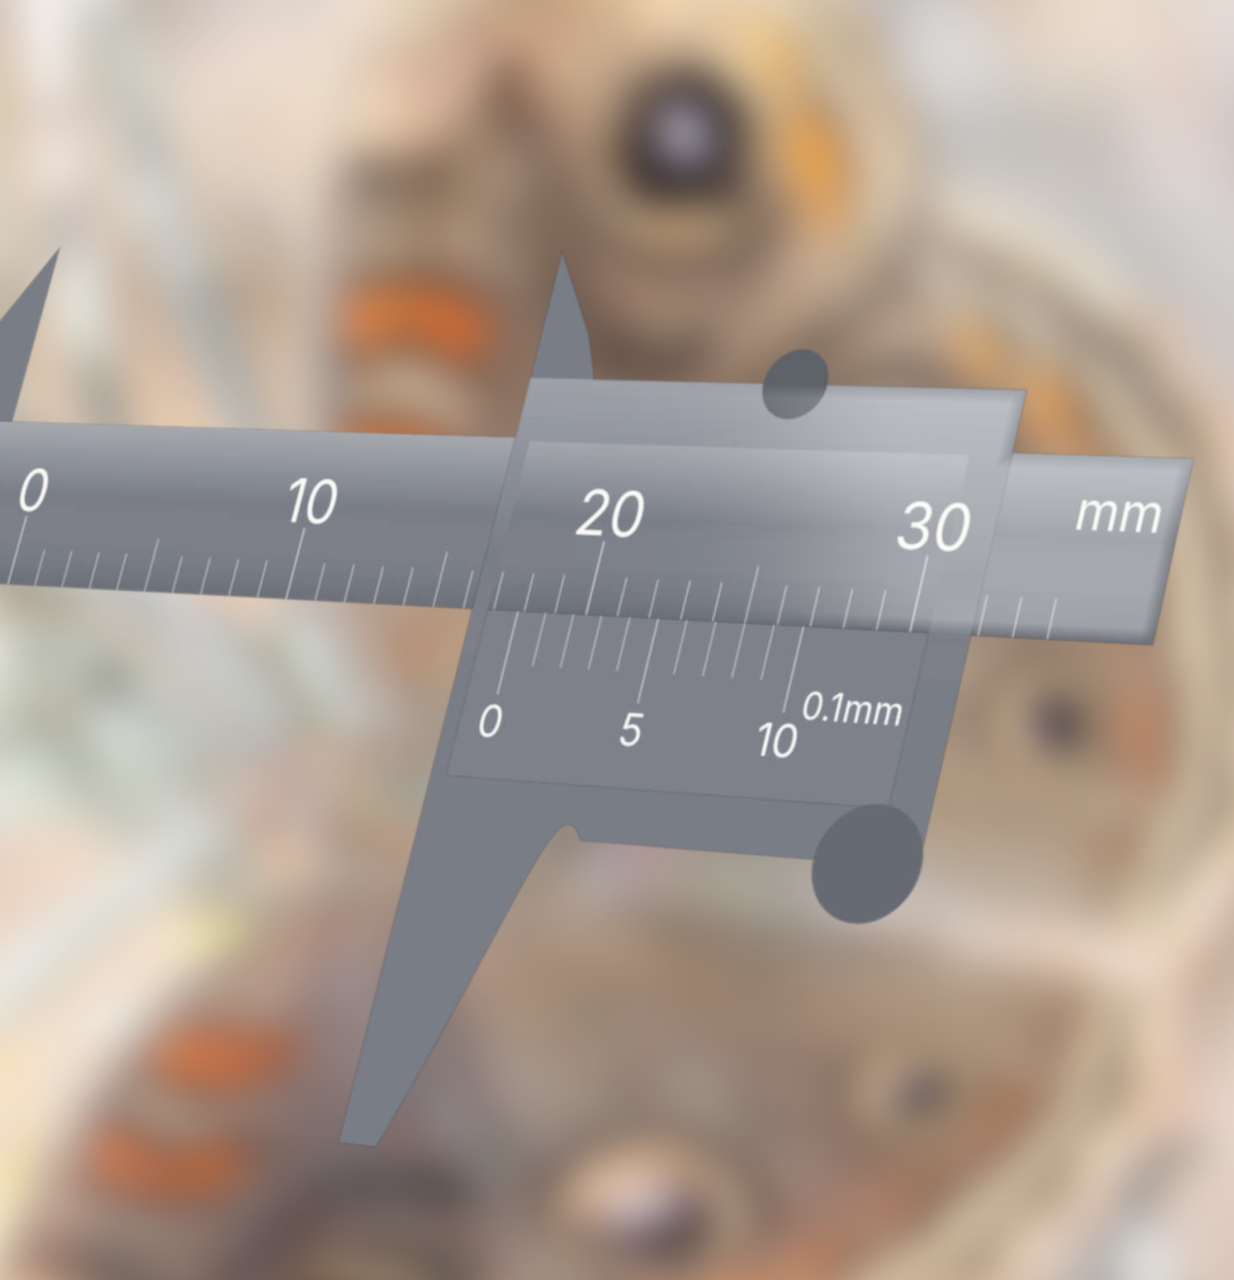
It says 17.8 mm
